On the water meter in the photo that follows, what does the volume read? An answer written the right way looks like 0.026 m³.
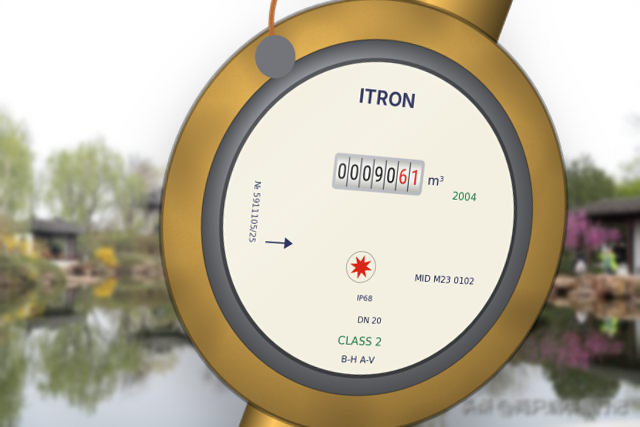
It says 90.61 m³
